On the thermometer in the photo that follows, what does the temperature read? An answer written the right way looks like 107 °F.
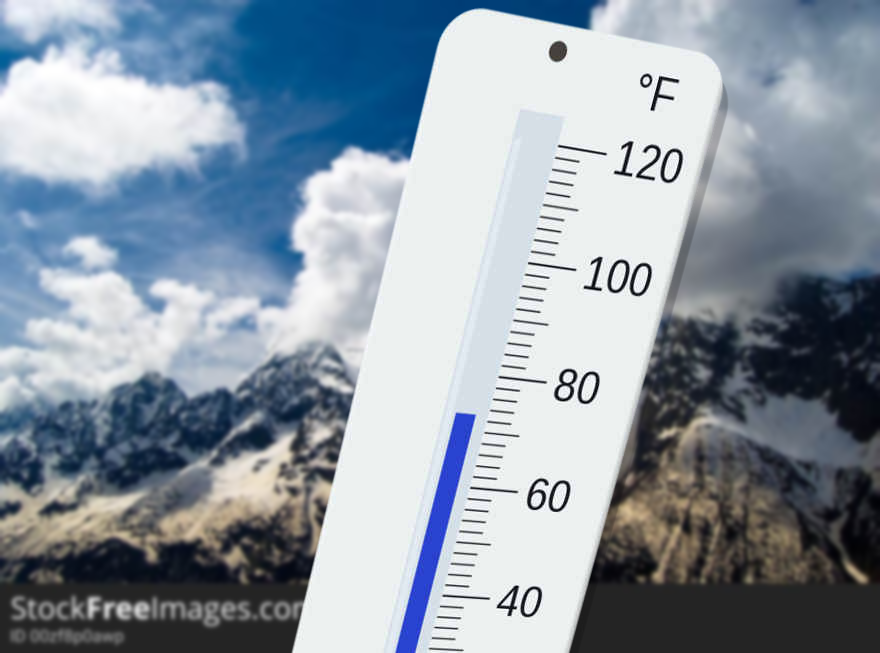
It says 73 °F
